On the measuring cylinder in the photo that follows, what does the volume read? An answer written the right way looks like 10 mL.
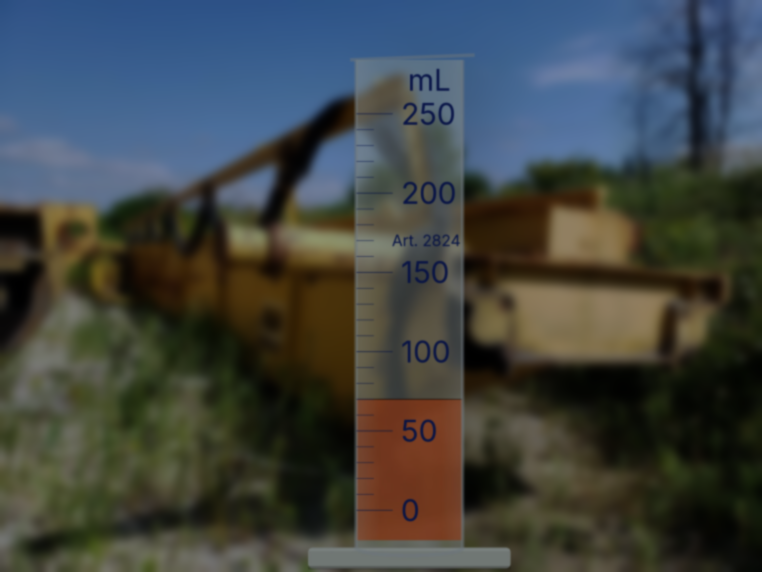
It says 70 mL
